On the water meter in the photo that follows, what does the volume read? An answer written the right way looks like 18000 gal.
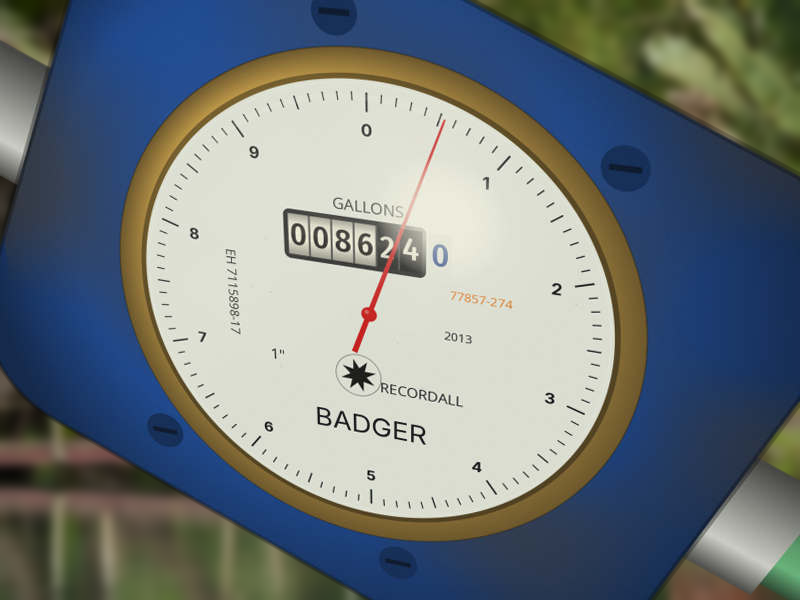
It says 86240.5 gal
